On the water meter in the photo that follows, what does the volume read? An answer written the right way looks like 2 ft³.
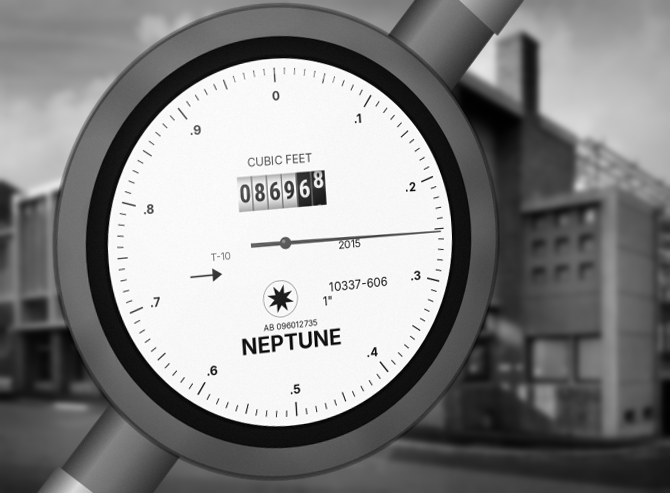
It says 86968.25 ft³
